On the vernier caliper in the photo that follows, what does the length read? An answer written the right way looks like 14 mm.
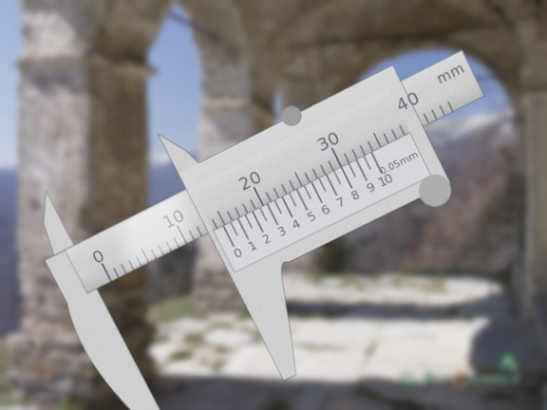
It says 14.8 mm
